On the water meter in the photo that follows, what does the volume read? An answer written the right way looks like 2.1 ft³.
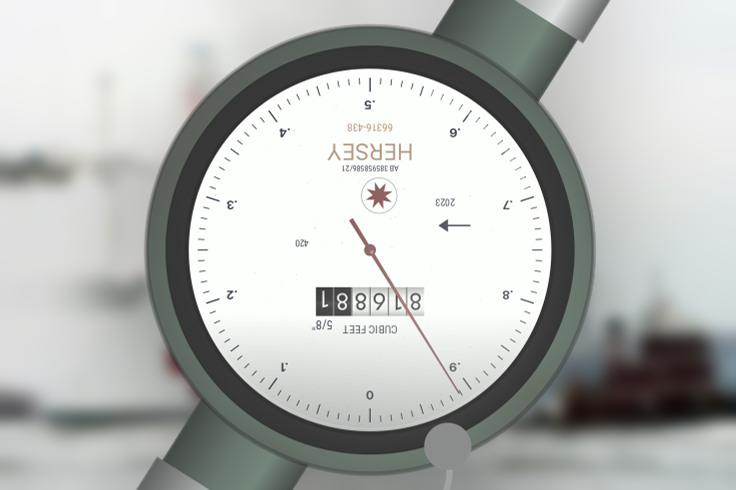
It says 816880.91 ft³
